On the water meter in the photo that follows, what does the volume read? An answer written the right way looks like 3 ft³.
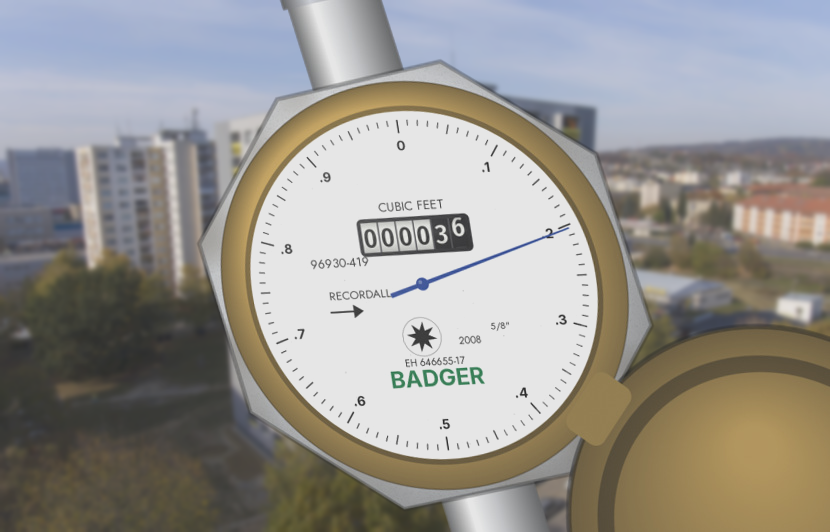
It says 36.20 ft³
